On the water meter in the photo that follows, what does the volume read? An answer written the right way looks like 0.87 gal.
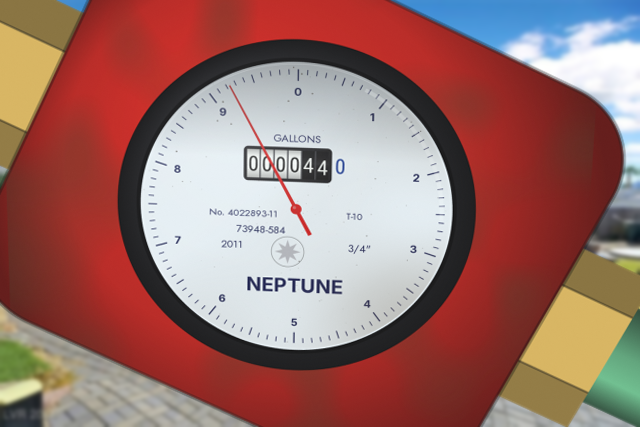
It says 439.2 gal
